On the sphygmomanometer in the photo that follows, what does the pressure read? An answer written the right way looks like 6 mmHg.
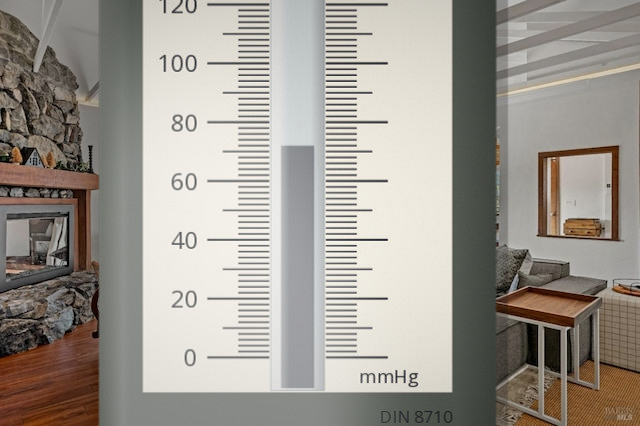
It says 72 mmHg
